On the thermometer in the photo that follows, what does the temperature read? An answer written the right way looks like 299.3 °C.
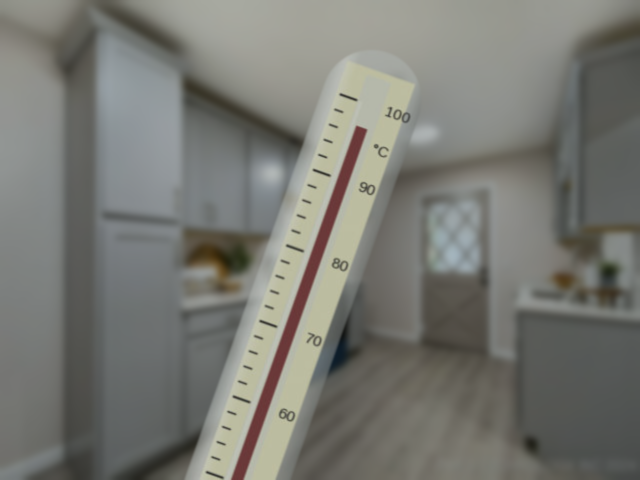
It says 97 °C
